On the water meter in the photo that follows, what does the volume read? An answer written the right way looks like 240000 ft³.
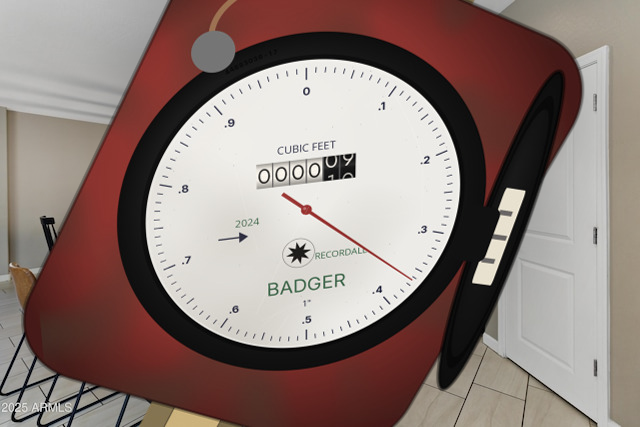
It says 9.36 ft³
